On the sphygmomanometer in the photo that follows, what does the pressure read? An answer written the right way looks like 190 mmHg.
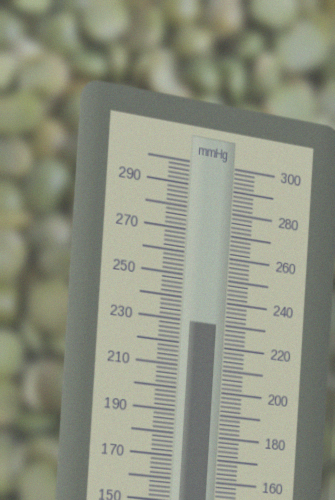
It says 230 mmHg
